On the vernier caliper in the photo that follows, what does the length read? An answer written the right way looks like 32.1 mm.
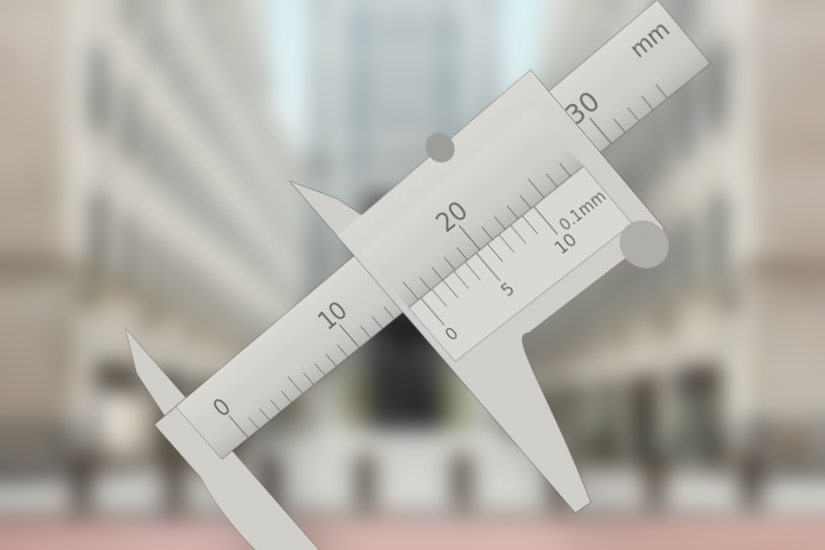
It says 15.2 mm
